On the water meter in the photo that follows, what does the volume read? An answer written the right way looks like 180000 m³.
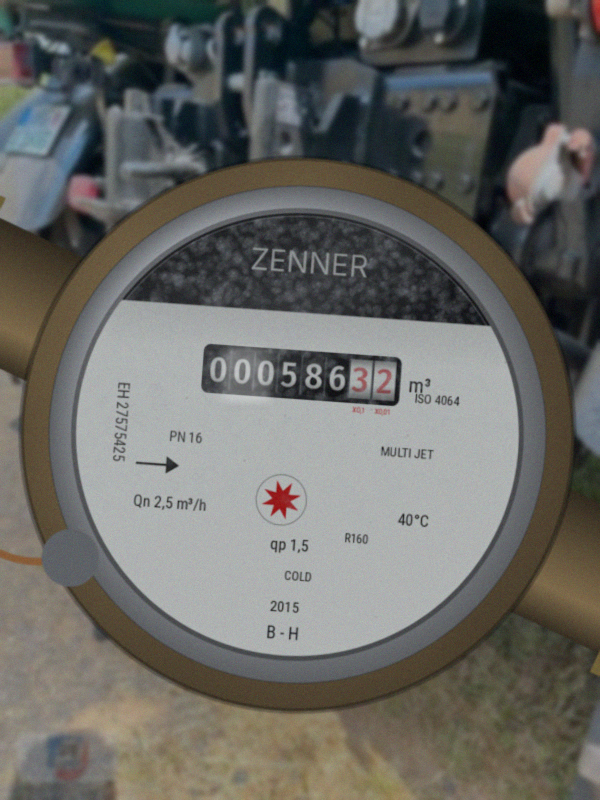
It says 586.32 m³
